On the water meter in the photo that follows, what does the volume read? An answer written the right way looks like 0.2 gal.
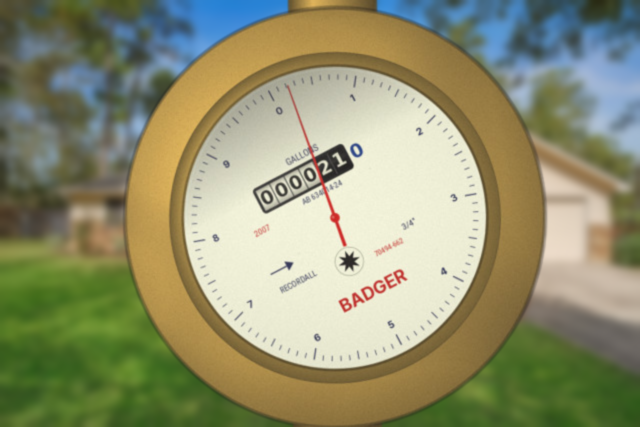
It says 210.2 gal
